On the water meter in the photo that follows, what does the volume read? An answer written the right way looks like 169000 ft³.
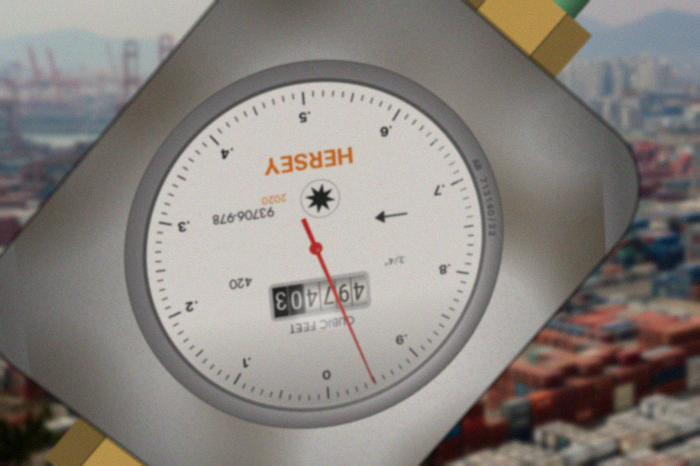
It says 497402.95 ft³
